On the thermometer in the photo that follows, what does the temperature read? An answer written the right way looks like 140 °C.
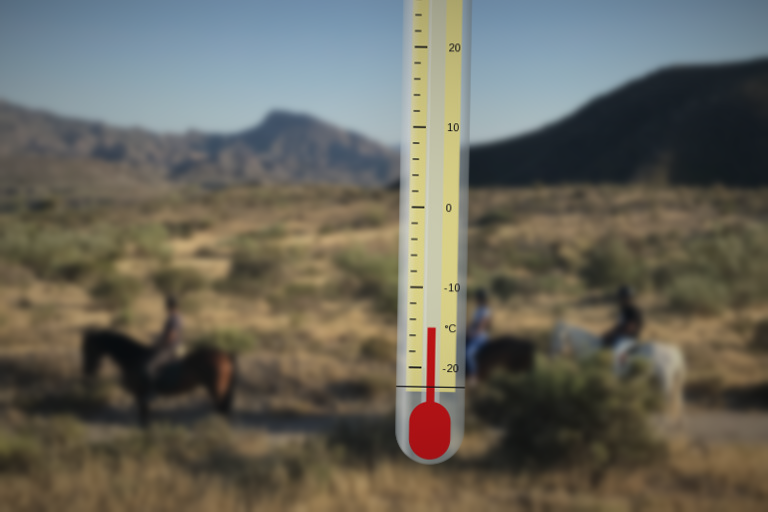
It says -15 °C
